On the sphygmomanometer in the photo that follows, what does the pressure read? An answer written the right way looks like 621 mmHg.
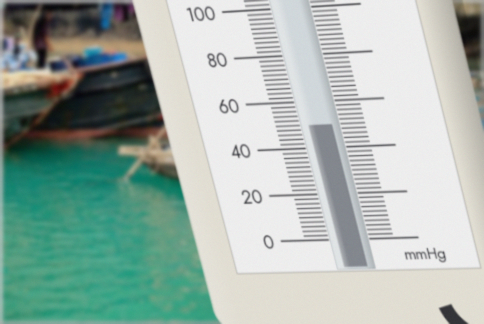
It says 50 mmHg
